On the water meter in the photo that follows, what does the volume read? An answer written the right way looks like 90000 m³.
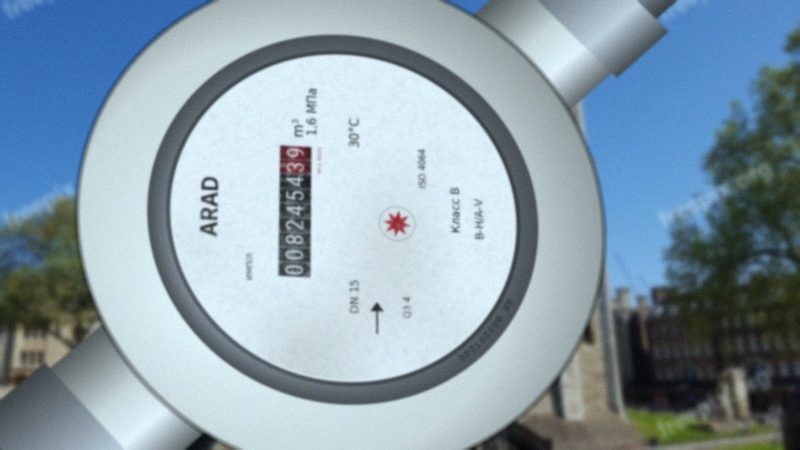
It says 82454.39 m³
